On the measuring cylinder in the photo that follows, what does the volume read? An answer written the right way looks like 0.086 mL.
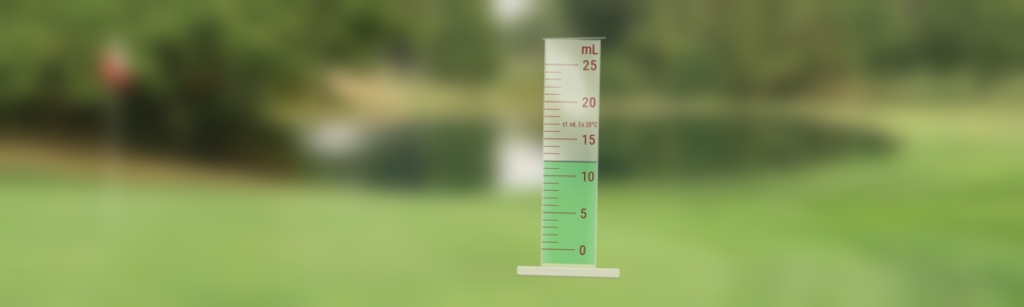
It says 12 mL
